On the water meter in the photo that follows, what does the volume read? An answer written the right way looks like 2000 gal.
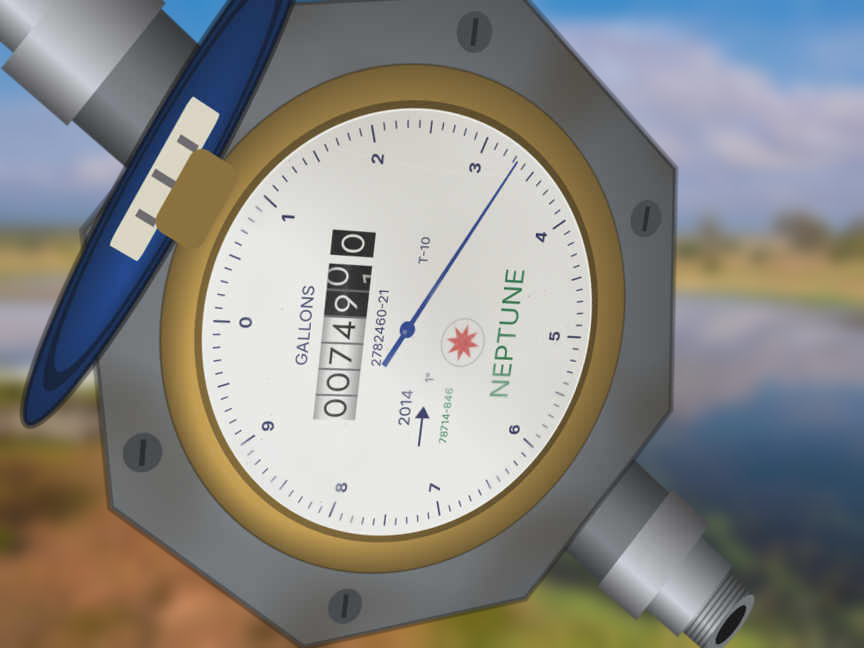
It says 74903.3 gal
